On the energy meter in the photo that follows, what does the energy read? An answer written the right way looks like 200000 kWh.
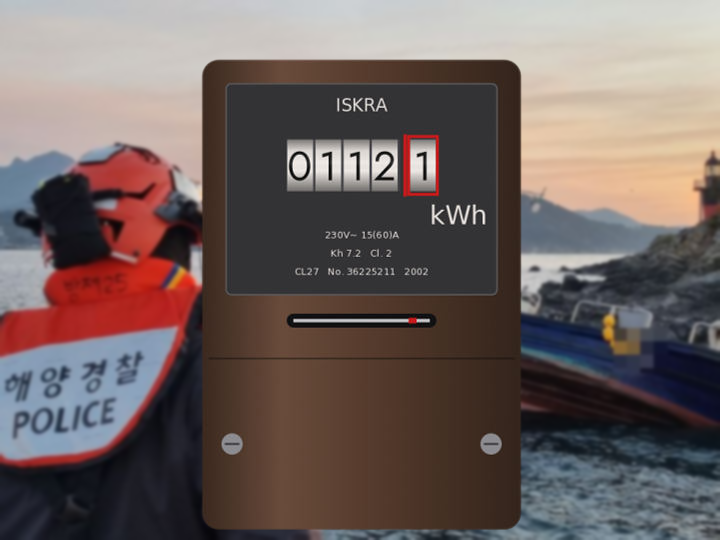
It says 112.1 kWh
